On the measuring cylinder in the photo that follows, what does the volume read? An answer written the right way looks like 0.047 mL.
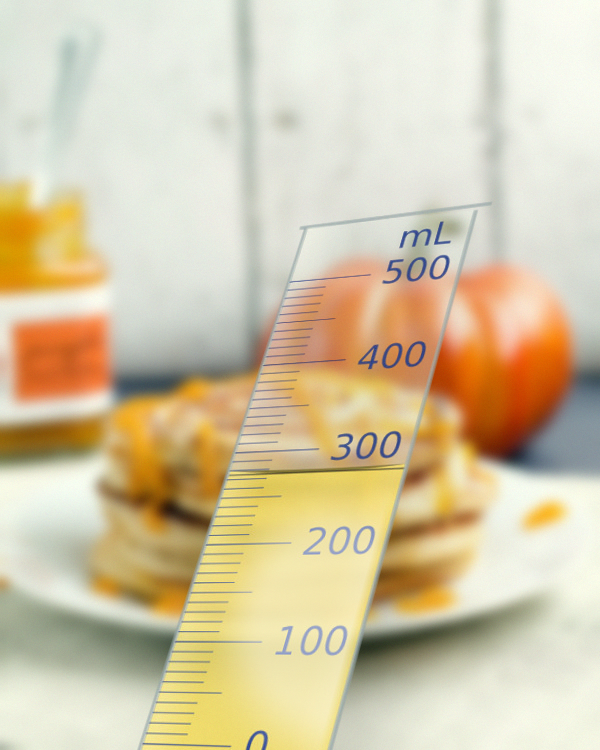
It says 275 mL
